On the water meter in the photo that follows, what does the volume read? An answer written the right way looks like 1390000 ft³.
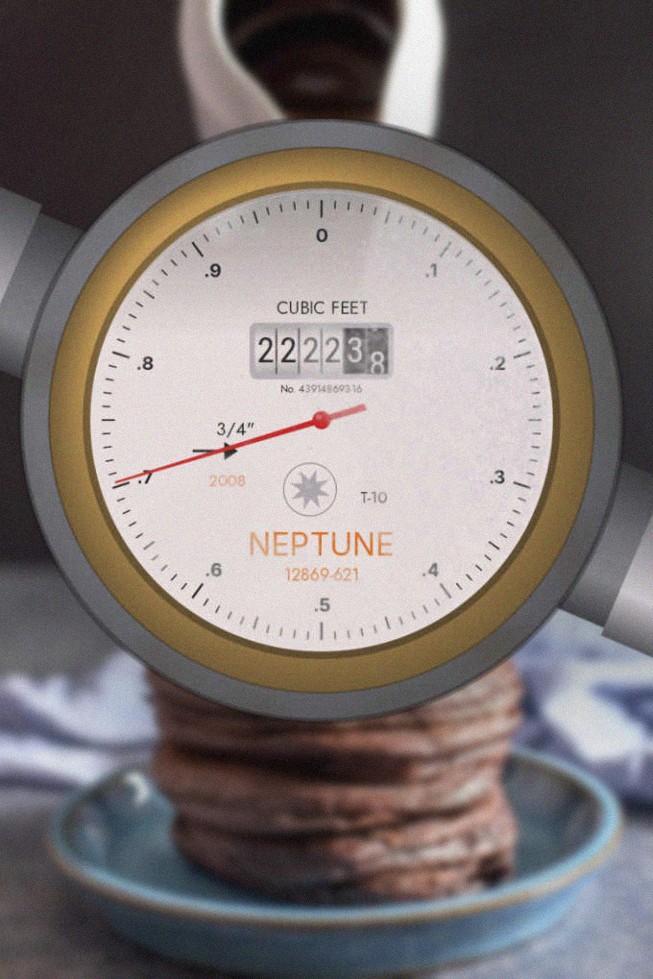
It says 222237.70 ft³
